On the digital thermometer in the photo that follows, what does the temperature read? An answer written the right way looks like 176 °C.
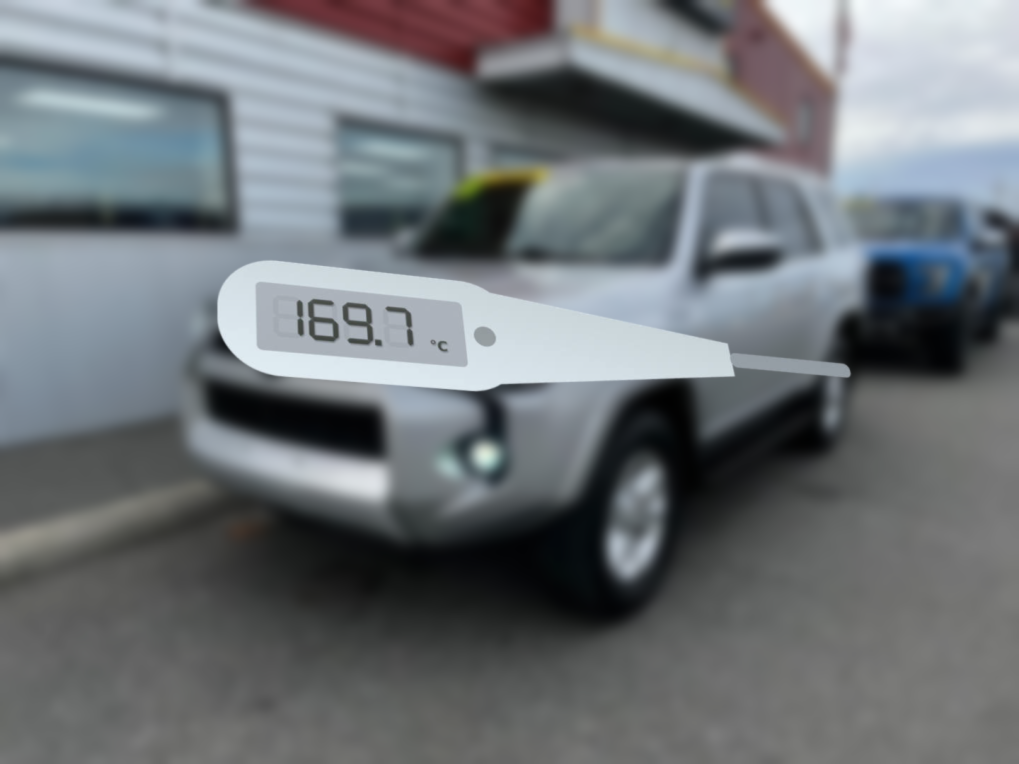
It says 169.7 °C
